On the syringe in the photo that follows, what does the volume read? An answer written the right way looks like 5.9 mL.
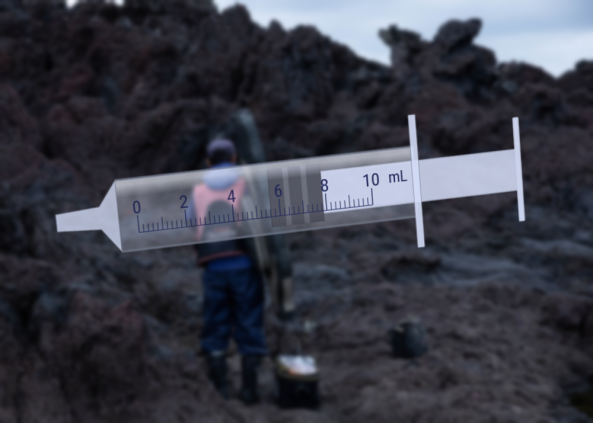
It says 5.6 mL
